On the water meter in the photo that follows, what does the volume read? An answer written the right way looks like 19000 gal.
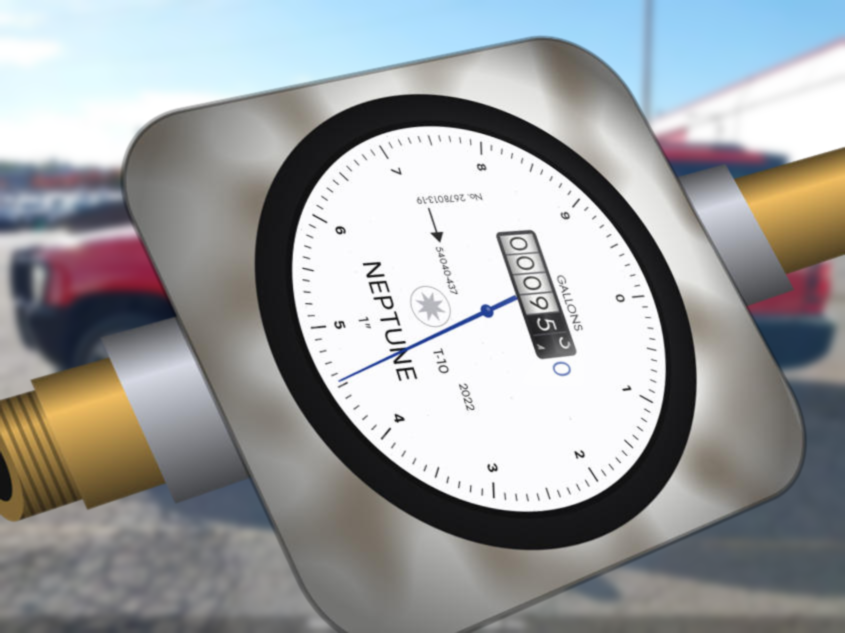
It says 9534.5 gal
